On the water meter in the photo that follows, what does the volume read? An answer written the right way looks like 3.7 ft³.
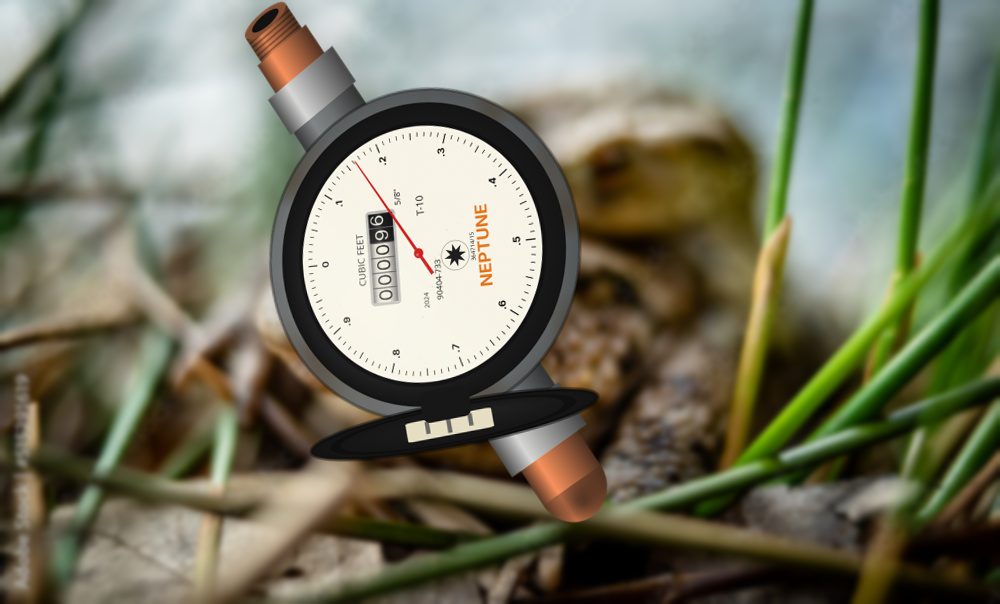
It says 96.16 ft³
